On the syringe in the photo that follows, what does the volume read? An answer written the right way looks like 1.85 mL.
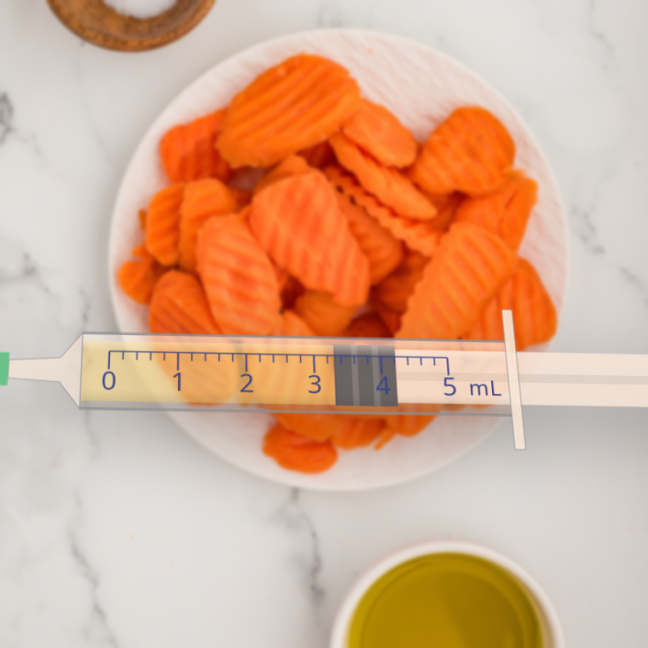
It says 3.3 mL
